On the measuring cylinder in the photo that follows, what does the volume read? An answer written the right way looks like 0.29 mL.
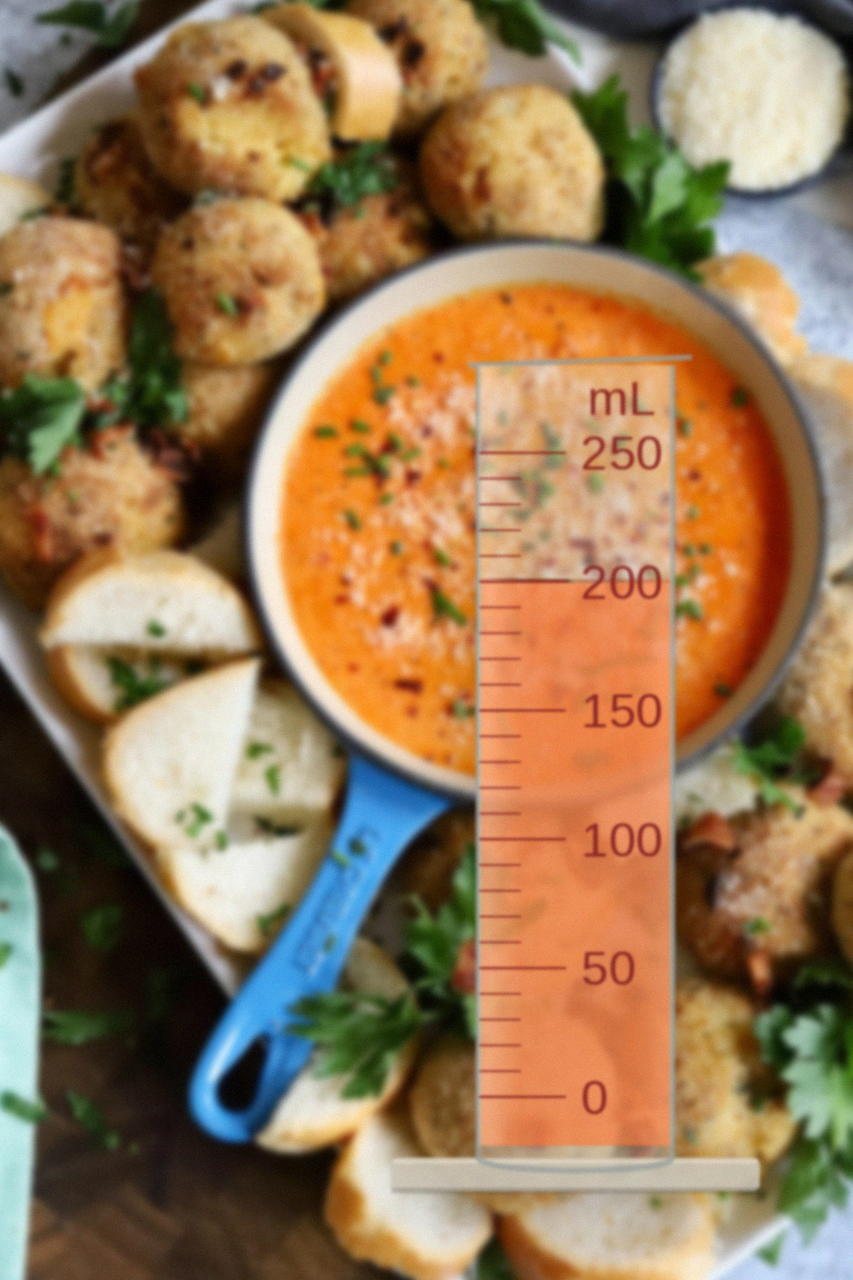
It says 200 mL
